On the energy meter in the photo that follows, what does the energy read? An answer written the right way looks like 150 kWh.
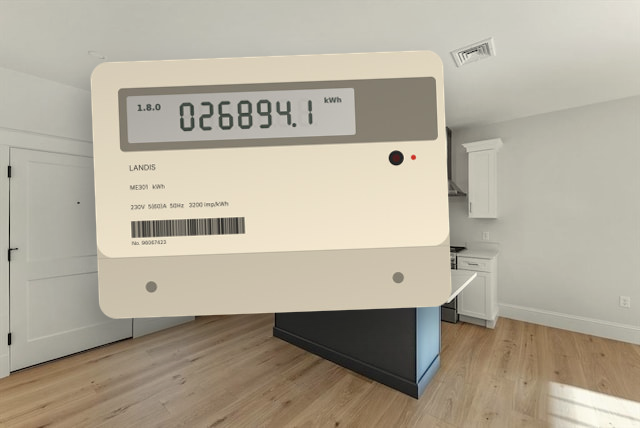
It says 26894.1 kWh
